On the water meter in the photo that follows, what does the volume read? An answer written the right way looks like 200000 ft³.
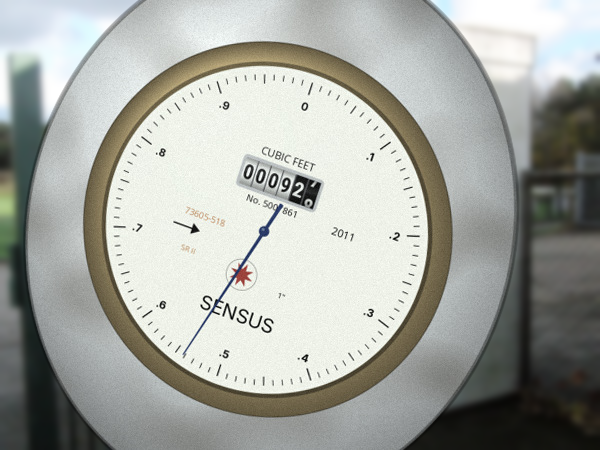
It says 927.54 ft³
